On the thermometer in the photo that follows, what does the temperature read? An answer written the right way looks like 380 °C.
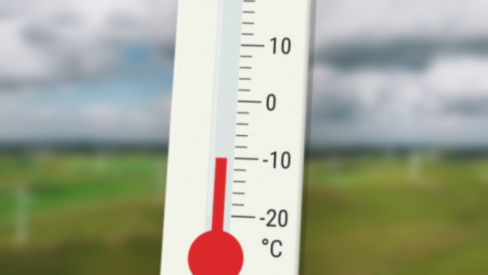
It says -10 °C
